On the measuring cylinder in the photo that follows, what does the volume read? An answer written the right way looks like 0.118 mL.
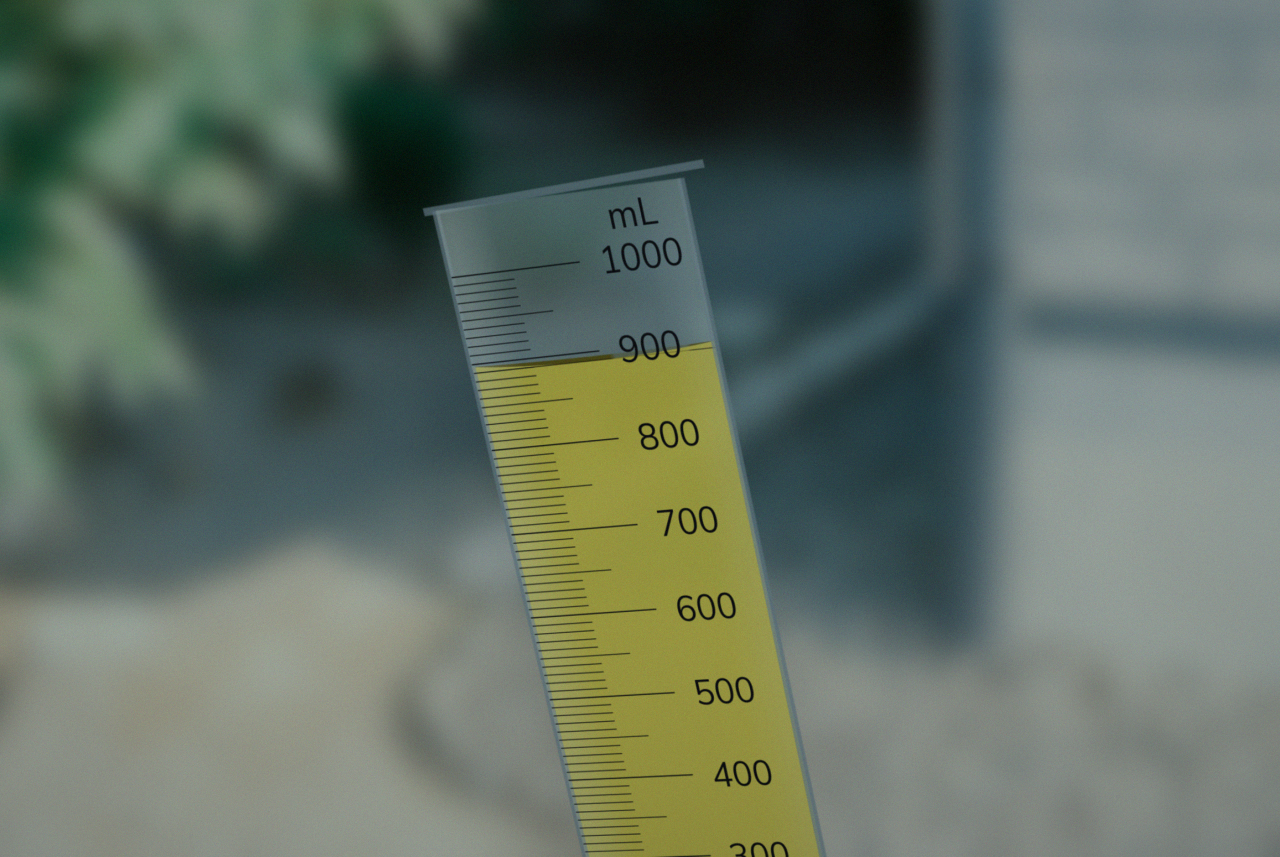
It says 890 mL
